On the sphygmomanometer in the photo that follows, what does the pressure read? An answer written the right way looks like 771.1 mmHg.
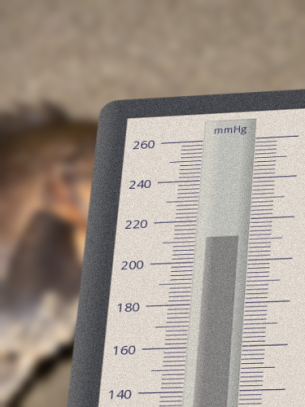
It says 212 mmHg
